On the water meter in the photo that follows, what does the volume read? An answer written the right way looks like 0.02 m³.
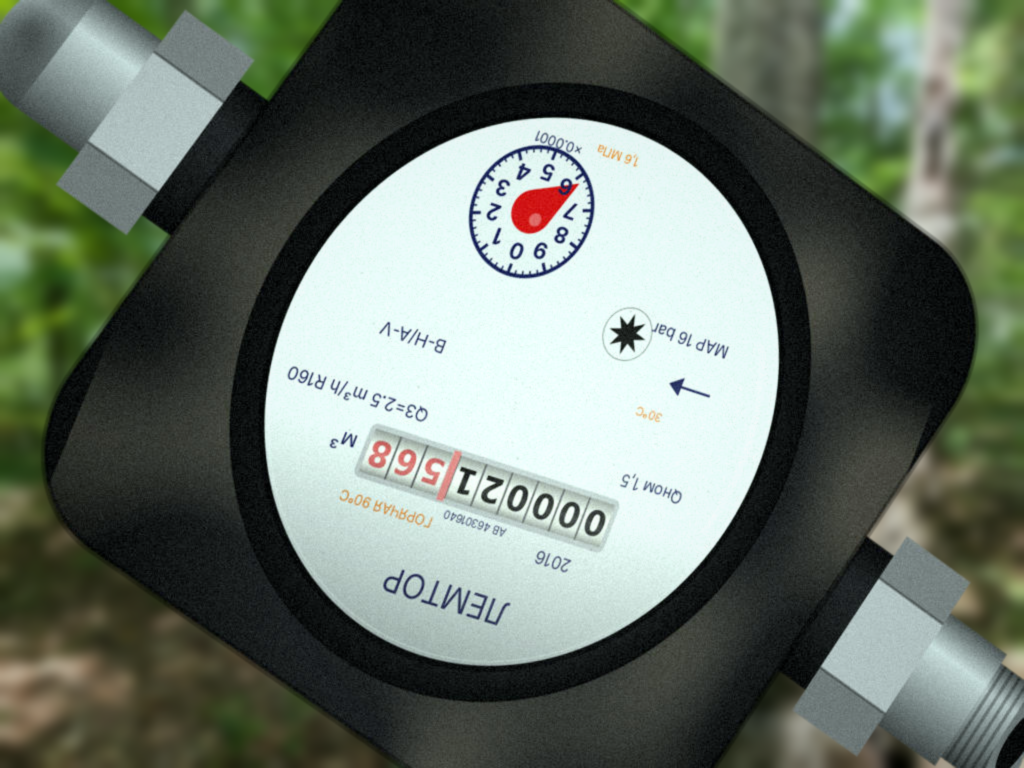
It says 21.5686 m³
